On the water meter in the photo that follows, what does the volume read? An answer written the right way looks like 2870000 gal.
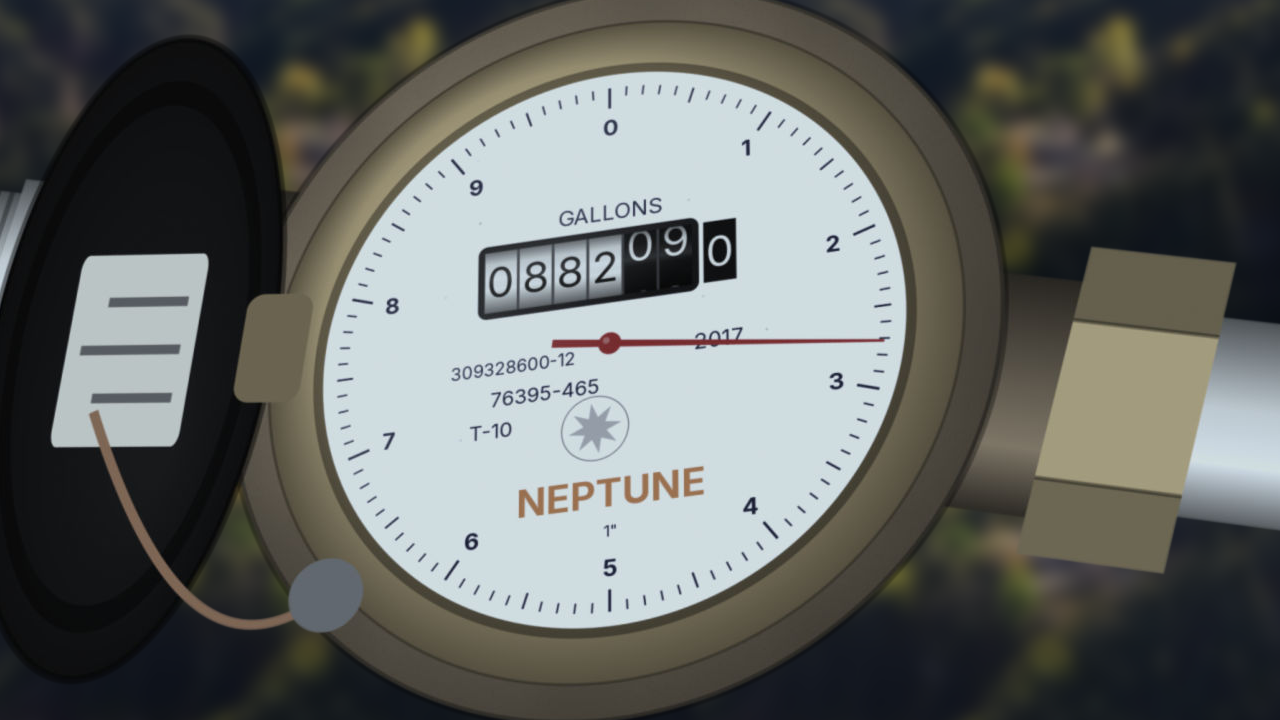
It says 882092.7 gal
